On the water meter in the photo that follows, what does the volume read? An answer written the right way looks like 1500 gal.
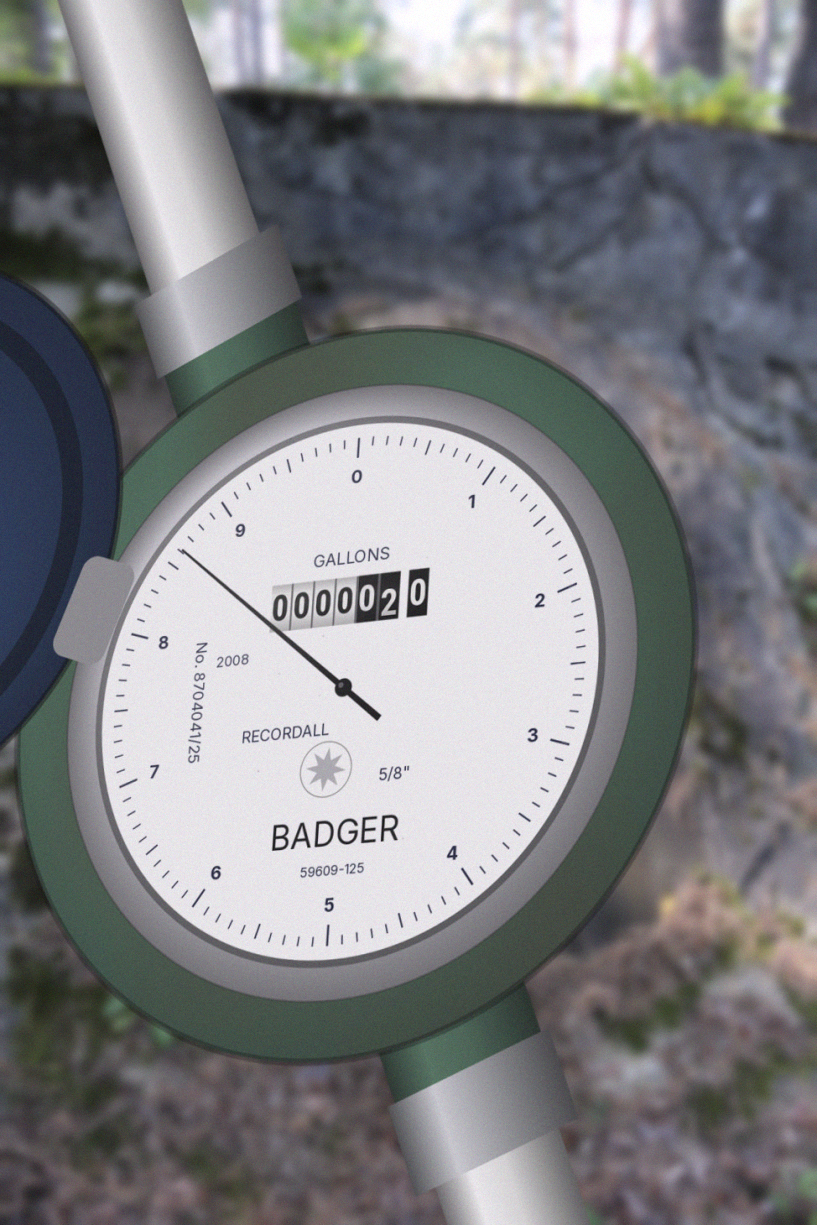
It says 18.6 gal
